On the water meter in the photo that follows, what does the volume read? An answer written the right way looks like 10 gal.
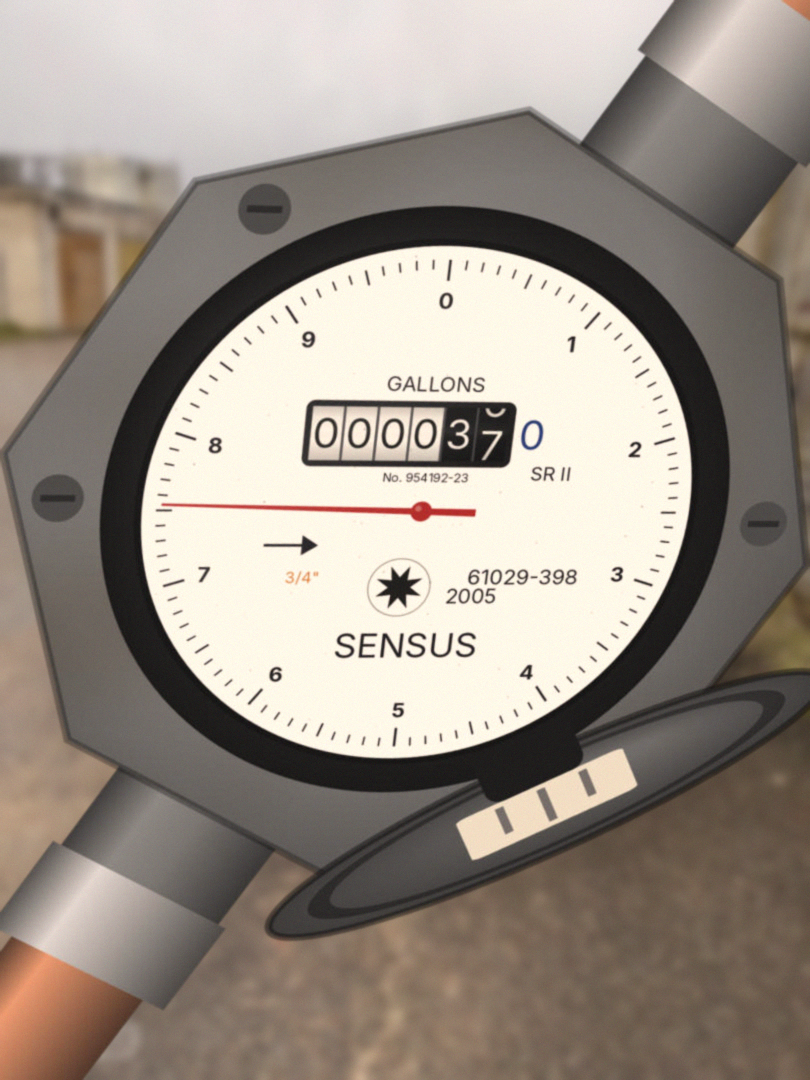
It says 367.5 gal
